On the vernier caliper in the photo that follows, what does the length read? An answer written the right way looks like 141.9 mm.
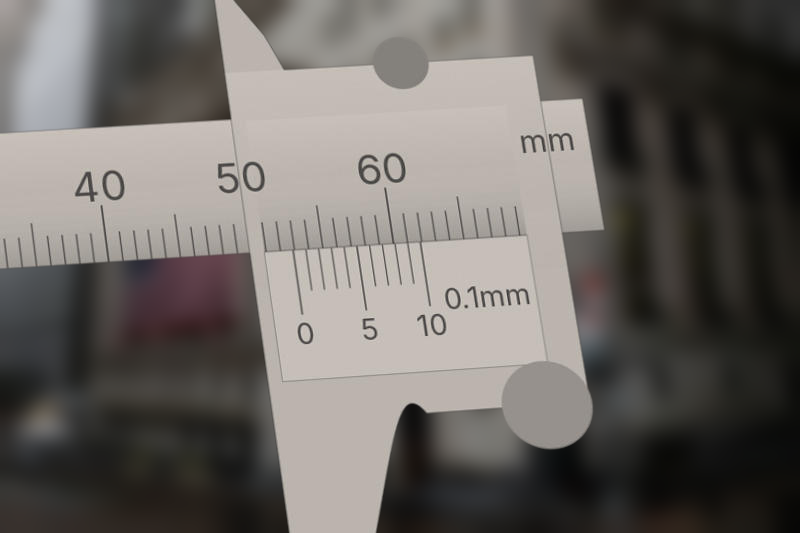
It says 52.9 mm
